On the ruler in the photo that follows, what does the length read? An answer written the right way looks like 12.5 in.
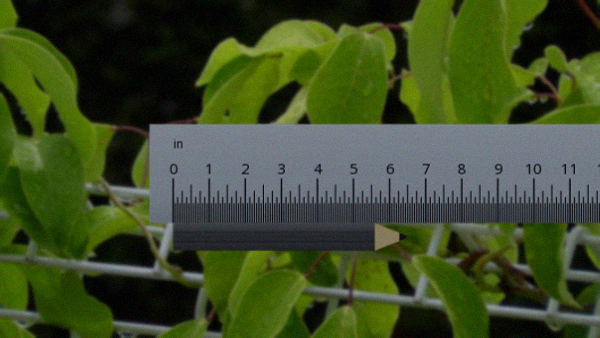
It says 6.5 in
